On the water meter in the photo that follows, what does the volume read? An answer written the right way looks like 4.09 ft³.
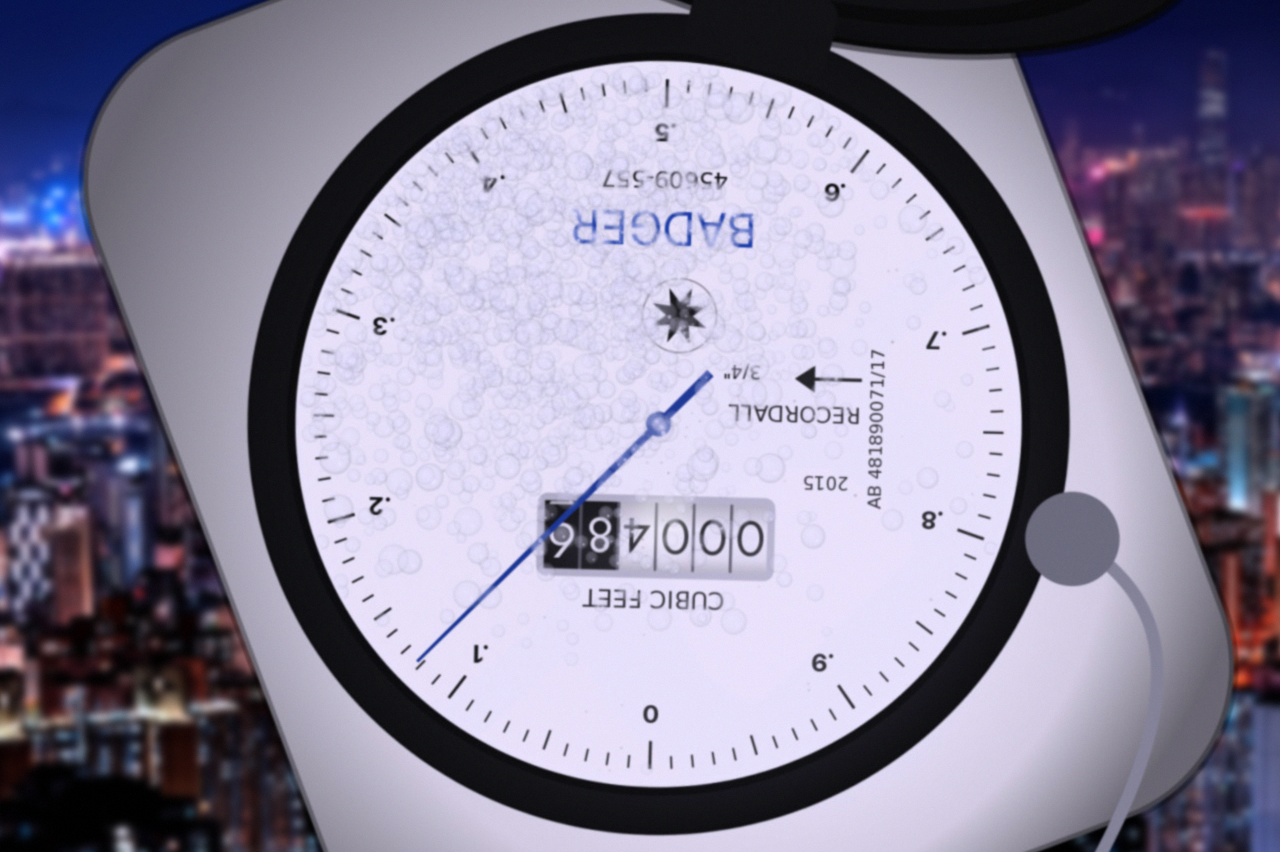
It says 486.12 ft³
